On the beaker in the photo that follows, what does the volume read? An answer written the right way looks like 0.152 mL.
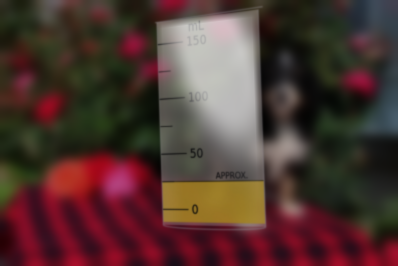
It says 25 mL
